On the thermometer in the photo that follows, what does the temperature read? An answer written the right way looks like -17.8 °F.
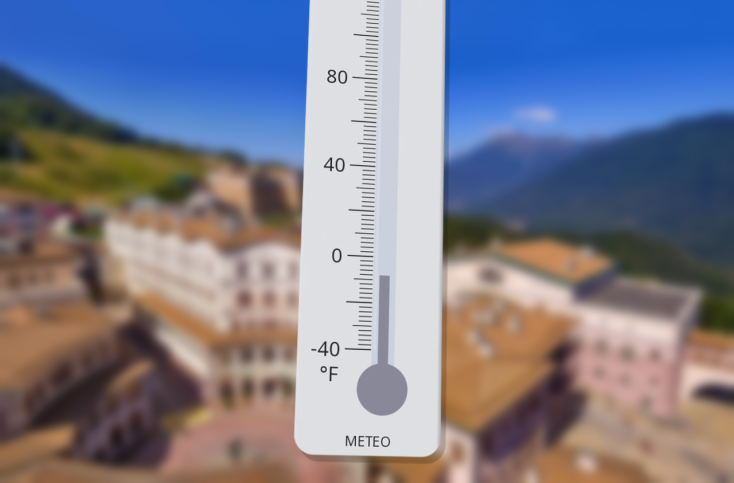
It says -8 °F
